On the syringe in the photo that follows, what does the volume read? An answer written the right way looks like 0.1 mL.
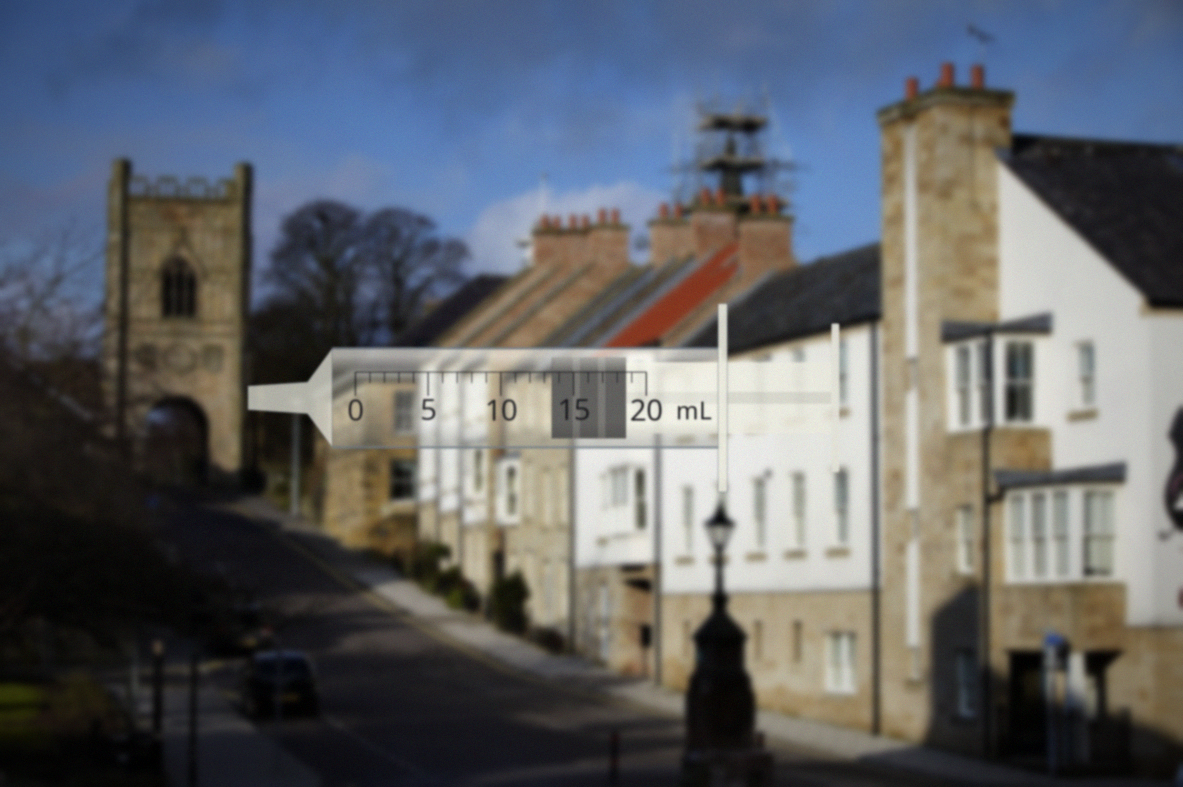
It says 13.5 mL
